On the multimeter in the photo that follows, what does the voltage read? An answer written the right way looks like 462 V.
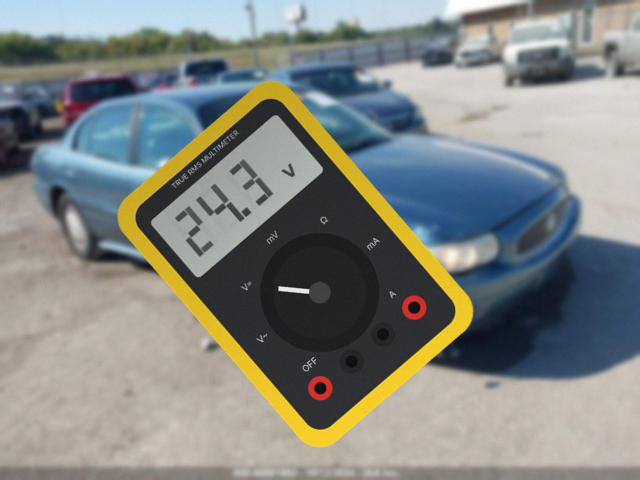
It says 24.3 V
